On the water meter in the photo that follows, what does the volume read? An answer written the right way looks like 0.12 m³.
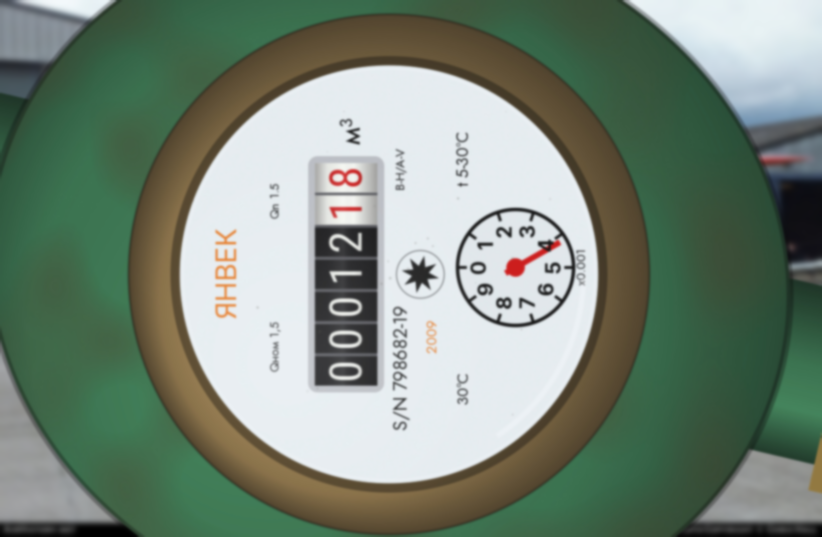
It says 12.184 m³
